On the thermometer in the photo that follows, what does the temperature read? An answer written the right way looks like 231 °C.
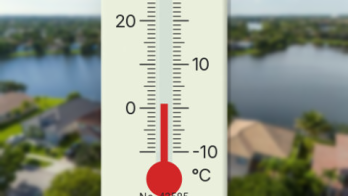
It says 1 °C
